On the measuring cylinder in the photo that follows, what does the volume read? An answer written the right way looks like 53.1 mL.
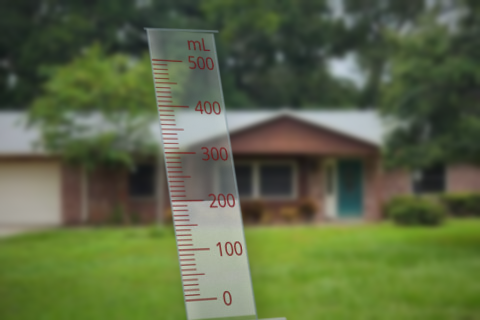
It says 200 mL
